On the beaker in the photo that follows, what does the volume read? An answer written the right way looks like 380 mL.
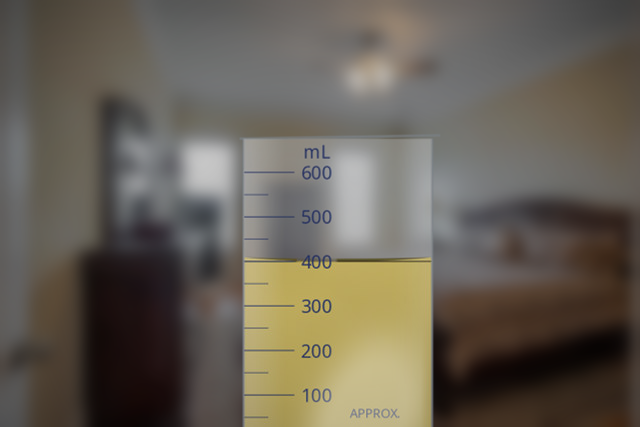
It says 400 mL
